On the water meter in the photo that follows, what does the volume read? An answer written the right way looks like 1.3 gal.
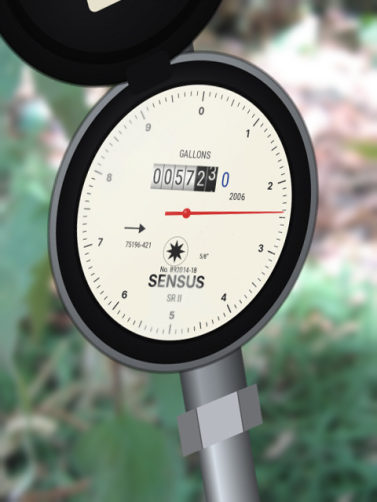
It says 57232.4 gal
